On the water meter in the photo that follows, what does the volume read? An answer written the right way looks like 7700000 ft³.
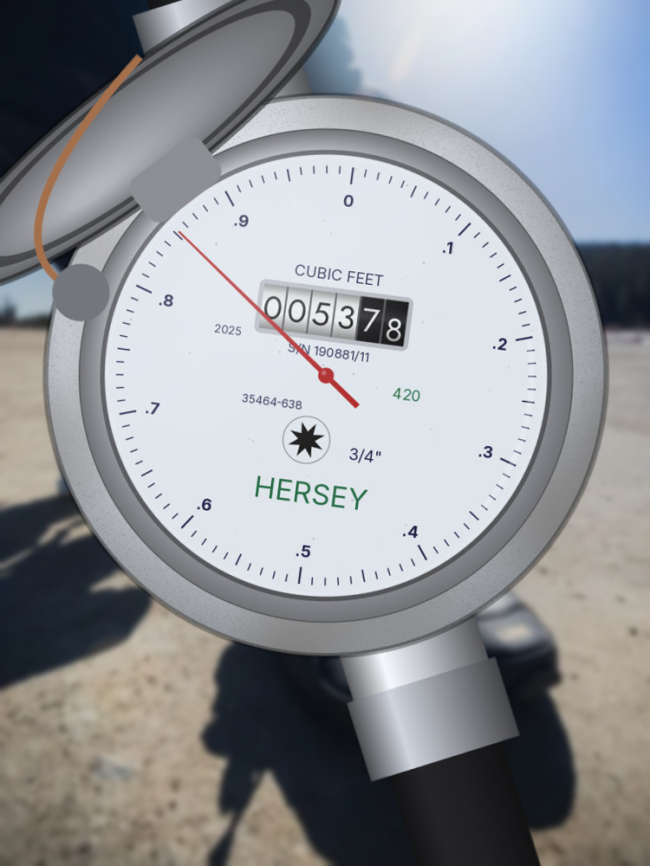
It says 5377.85 ft³
